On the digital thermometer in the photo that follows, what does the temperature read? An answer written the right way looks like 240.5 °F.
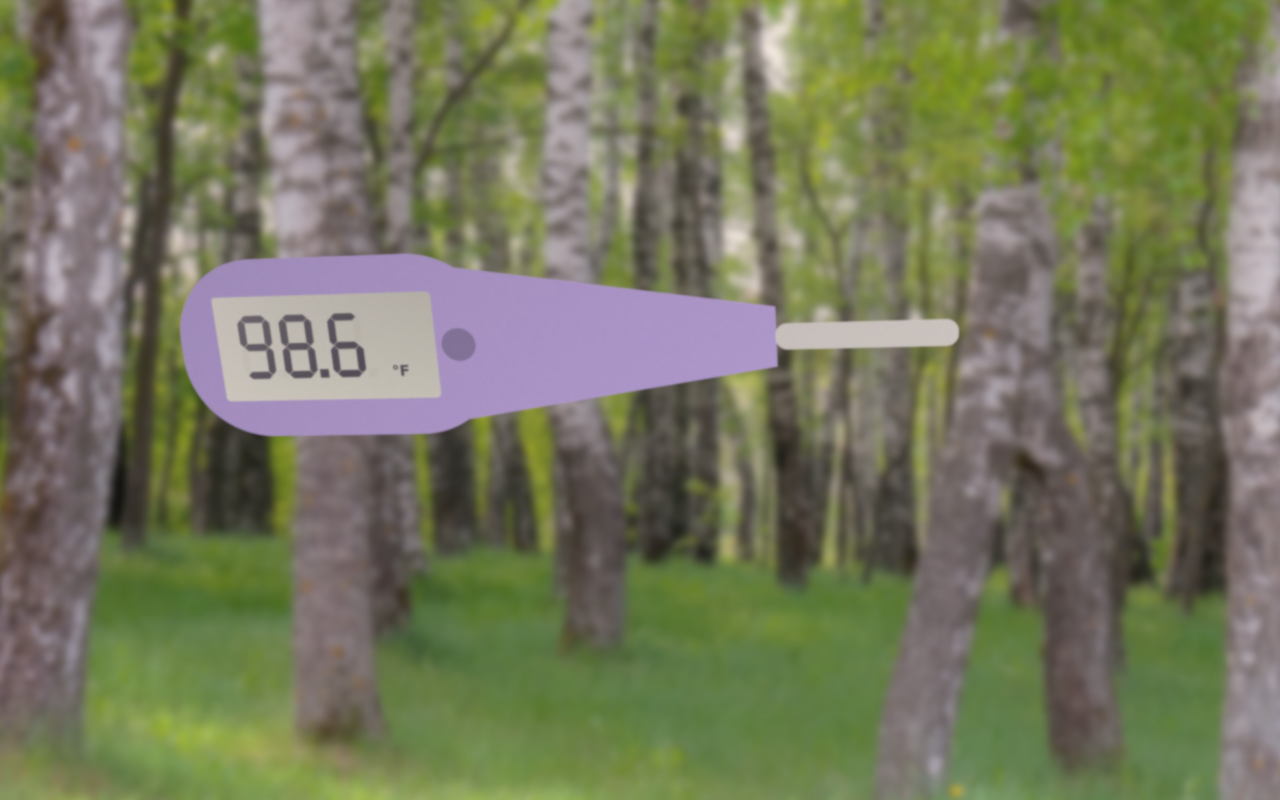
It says 98.6 °F
